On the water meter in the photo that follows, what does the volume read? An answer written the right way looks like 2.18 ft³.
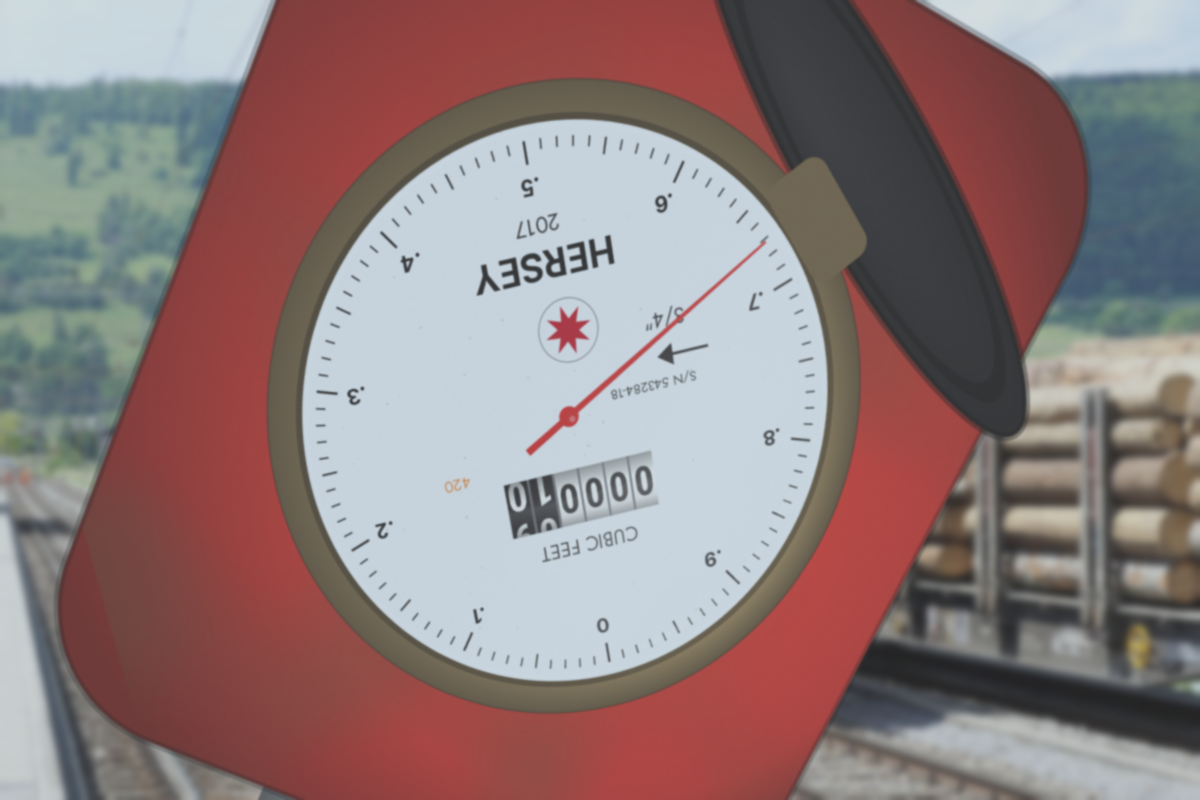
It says 9.67 ft³
